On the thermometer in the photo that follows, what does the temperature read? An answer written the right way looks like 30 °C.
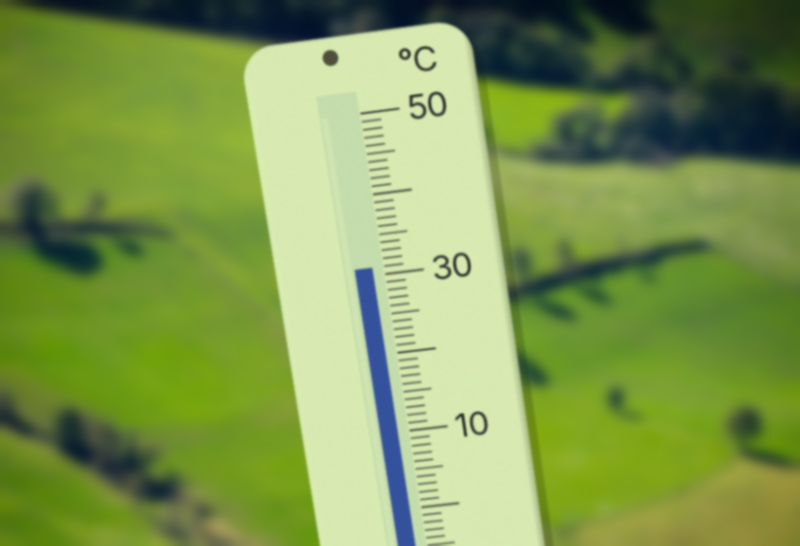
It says 31 °C
